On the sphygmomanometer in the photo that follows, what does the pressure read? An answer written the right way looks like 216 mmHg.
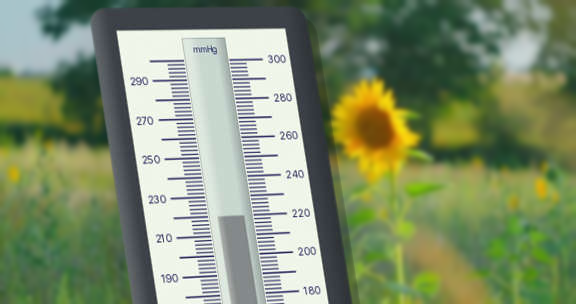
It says 220 mmHg
